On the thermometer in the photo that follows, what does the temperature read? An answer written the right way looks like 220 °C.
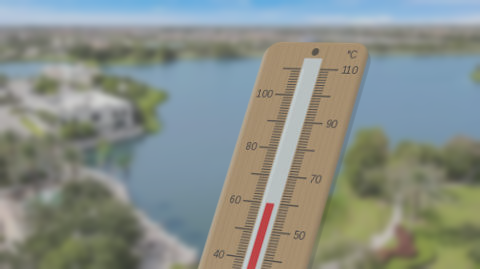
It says 60 °C
